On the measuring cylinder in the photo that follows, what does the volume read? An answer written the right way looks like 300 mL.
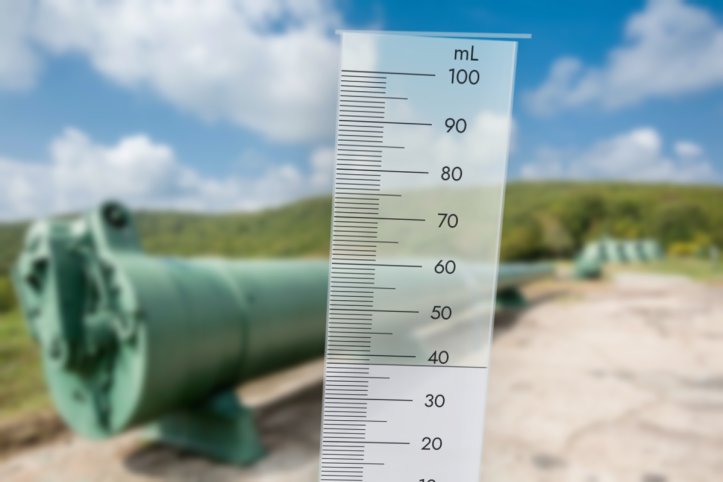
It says 38 mL
